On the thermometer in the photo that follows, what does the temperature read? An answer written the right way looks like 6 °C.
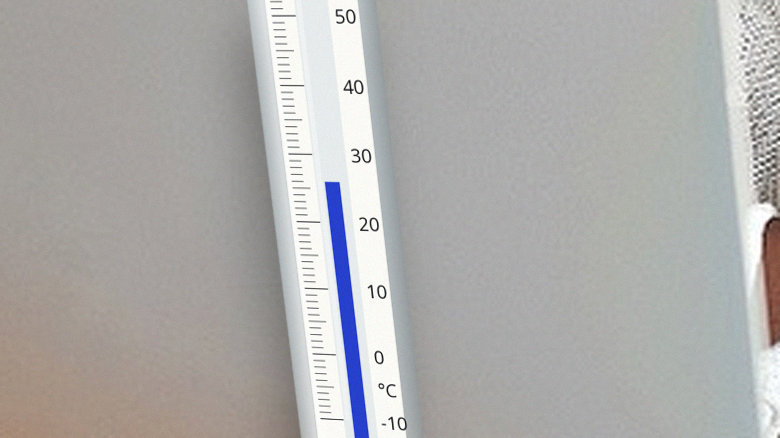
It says 26 °C
